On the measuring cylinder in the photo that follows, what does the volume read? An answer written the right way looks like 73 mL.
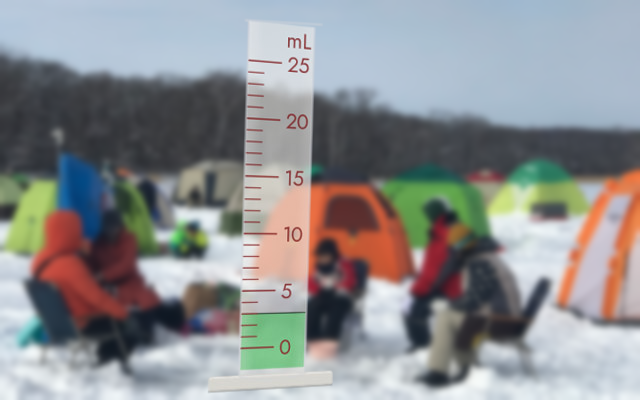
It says 3 mL
